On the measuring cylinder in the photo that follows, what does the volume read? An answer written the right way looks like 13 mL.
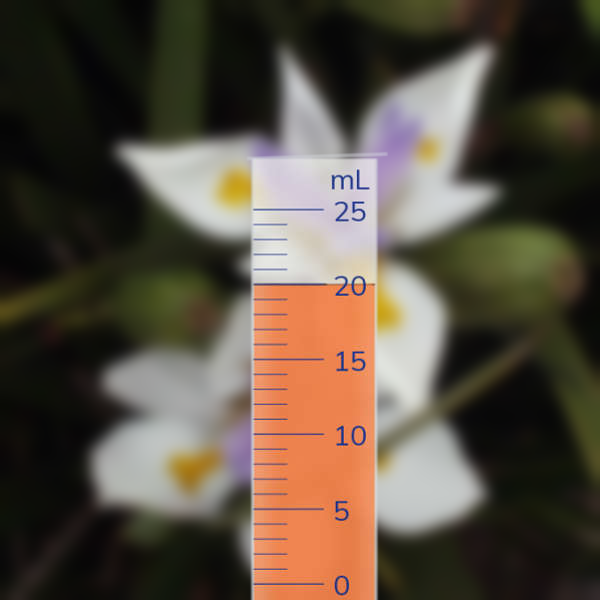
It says 20 mL
